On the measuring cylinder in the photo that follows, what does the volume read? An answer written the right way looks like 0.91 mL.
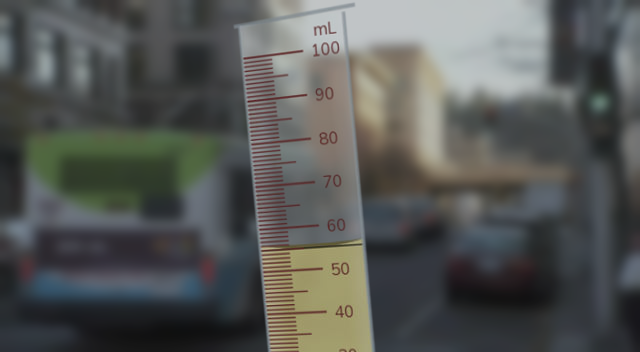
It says 55 mL
